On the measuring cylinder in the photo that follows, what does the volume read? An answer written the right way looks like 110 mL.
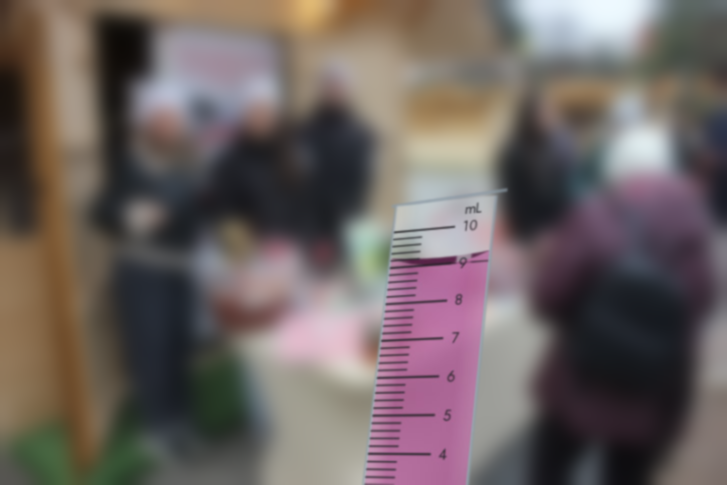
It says 9 mL
